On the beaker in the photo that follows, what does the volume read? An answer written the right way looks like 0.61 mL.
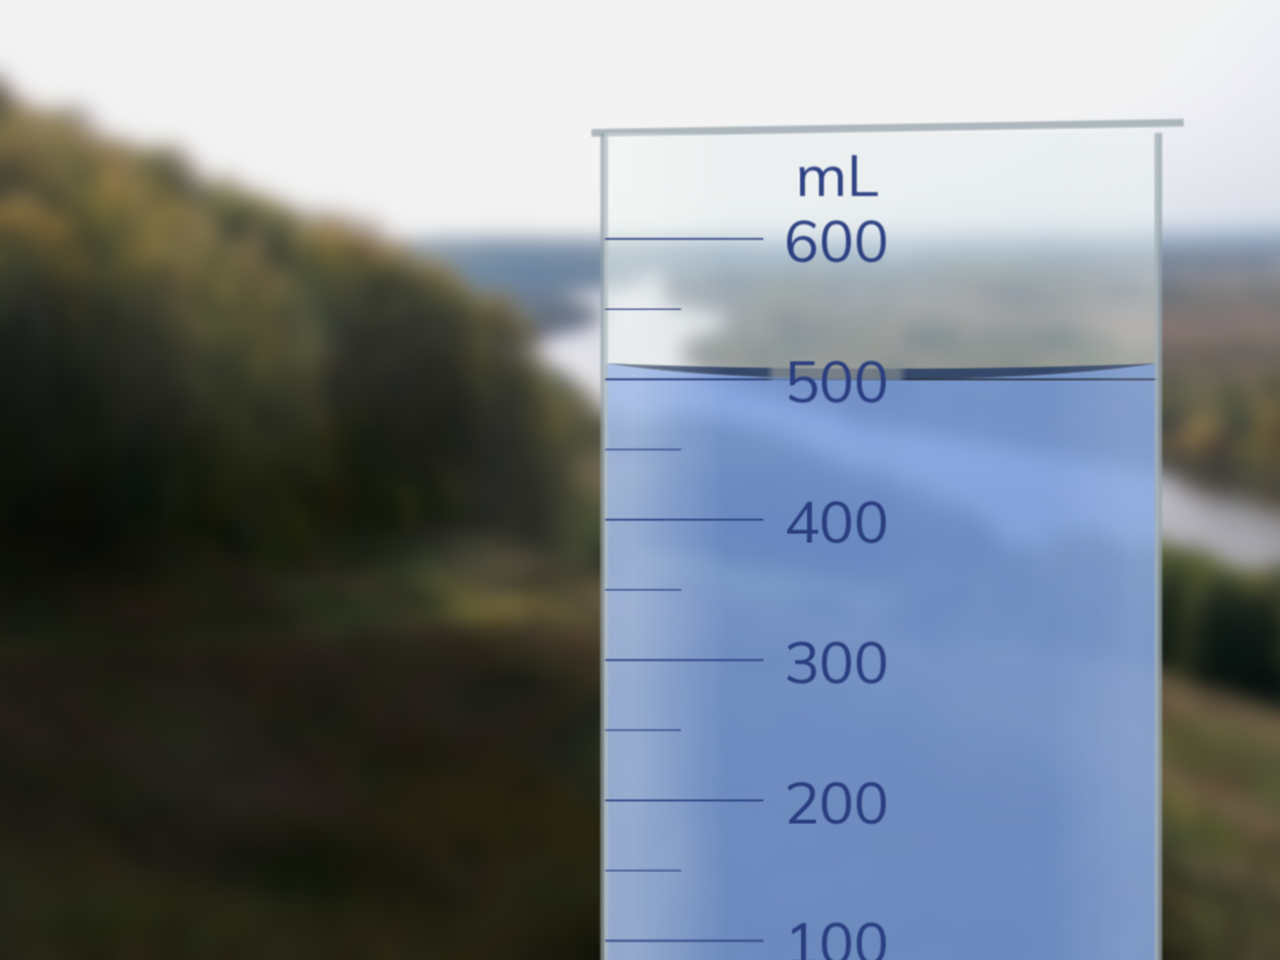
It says 500 mL
